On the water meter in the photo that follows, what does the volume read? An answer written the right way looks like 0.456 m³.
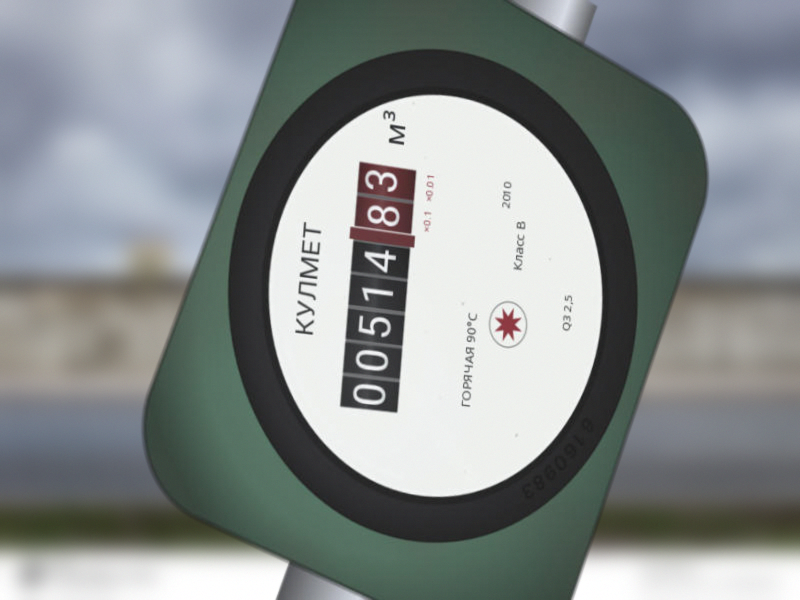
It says 514.83 m³
